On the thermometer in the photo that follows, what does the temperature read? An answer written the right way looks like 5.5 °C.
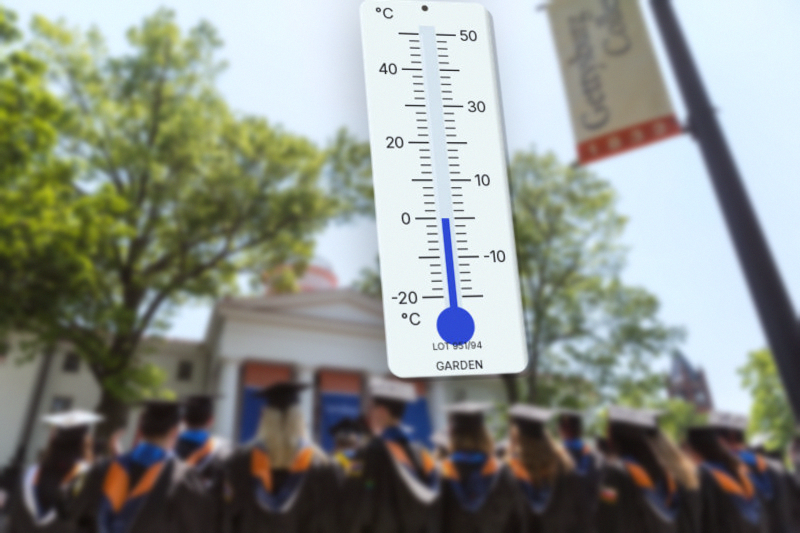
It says 0 °C
